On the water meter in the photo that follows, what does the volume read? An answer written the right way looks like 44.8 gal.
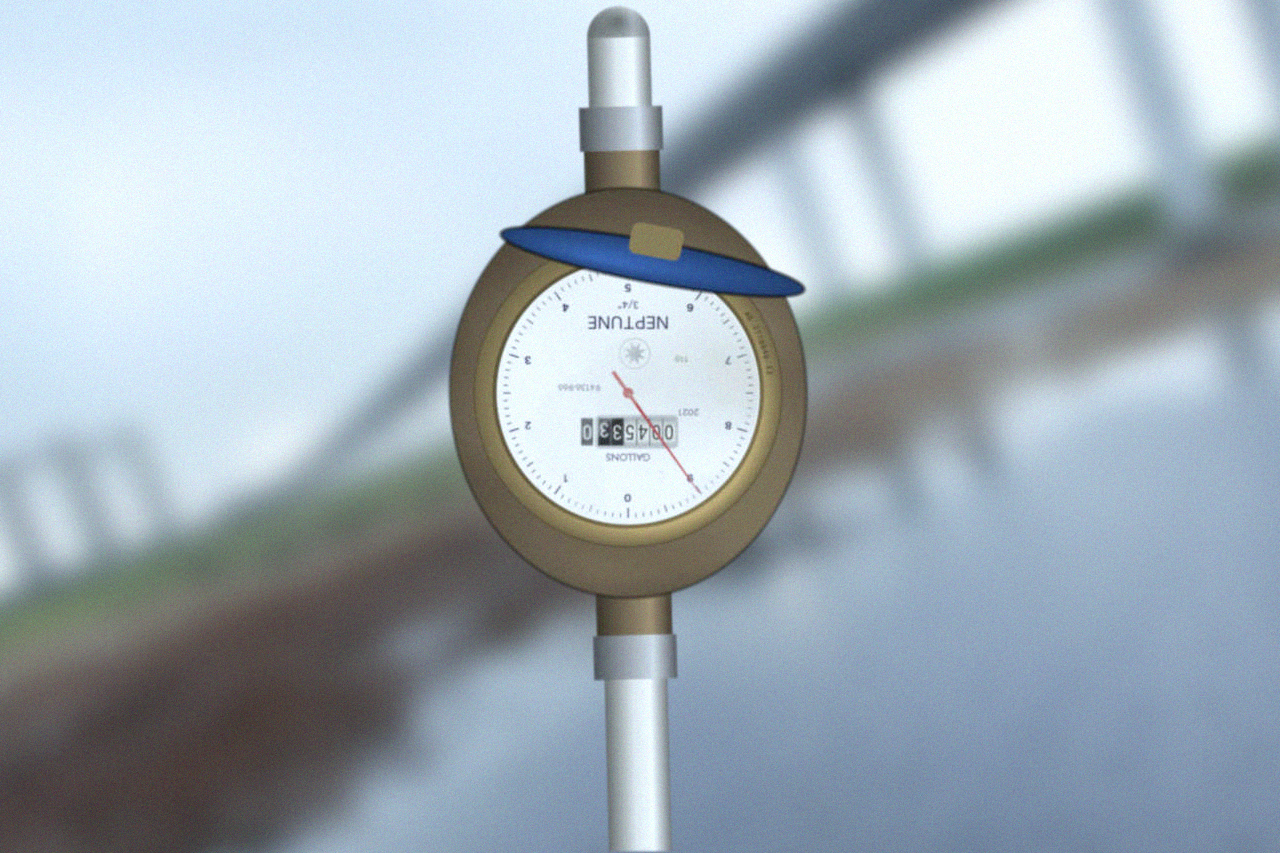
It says 45329.0 gal
